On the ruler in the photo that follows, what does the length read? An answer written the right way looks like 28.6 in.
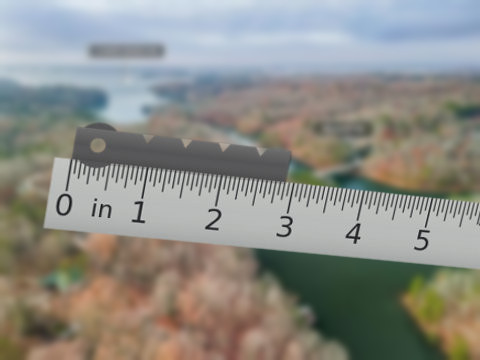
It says 2.875 in
